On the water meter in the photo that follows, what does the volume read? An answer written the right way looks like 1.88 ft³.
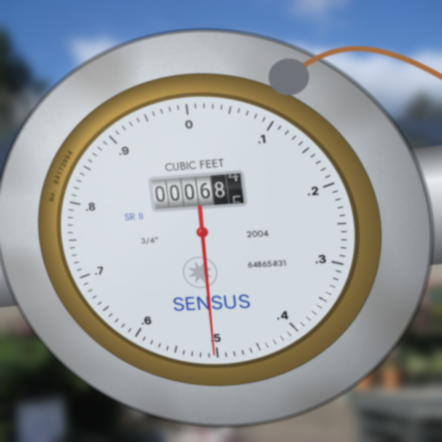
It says 684.50 ft³
